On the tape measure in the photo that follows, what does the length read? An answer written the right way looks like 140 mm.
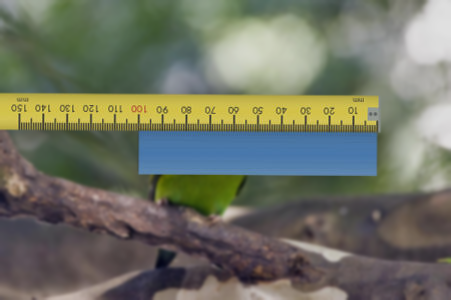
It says 100 mm
